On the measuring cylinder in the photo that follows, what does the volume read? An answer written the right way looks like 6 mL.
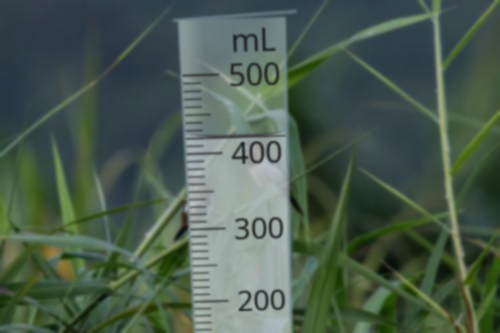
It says 420 mL
